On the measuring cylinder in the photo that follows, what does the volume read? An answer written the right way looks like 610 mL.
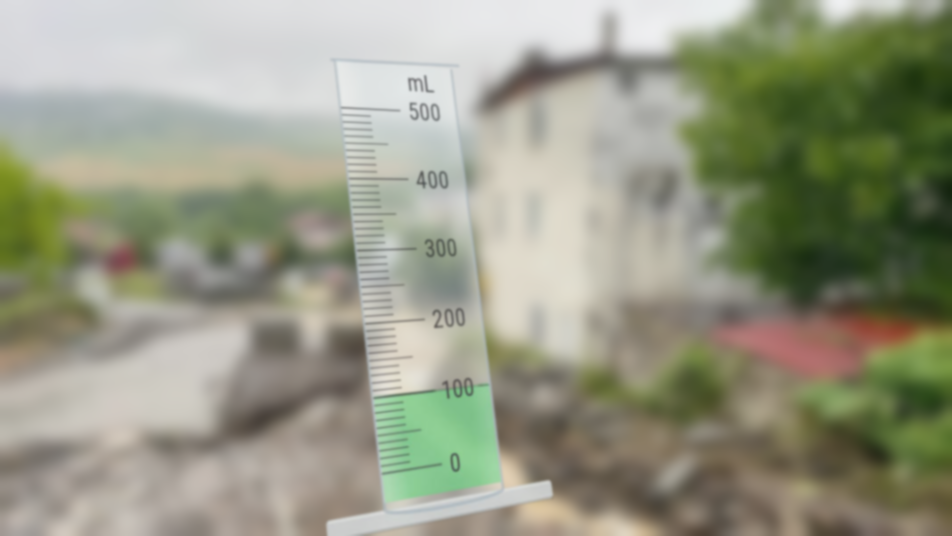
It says 100 mL
